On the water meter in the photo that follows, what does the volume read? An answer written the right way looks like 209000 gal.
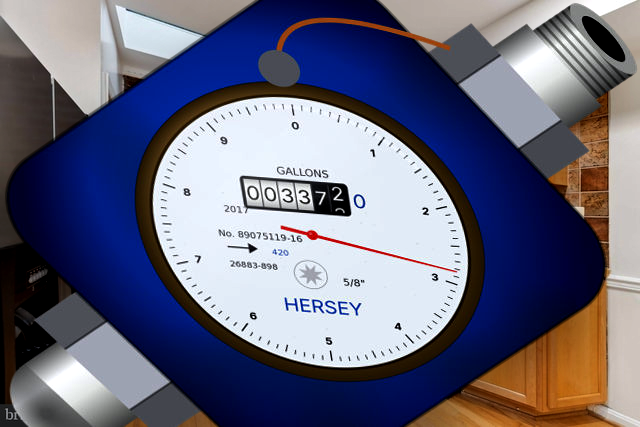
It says 33722.8 gal
